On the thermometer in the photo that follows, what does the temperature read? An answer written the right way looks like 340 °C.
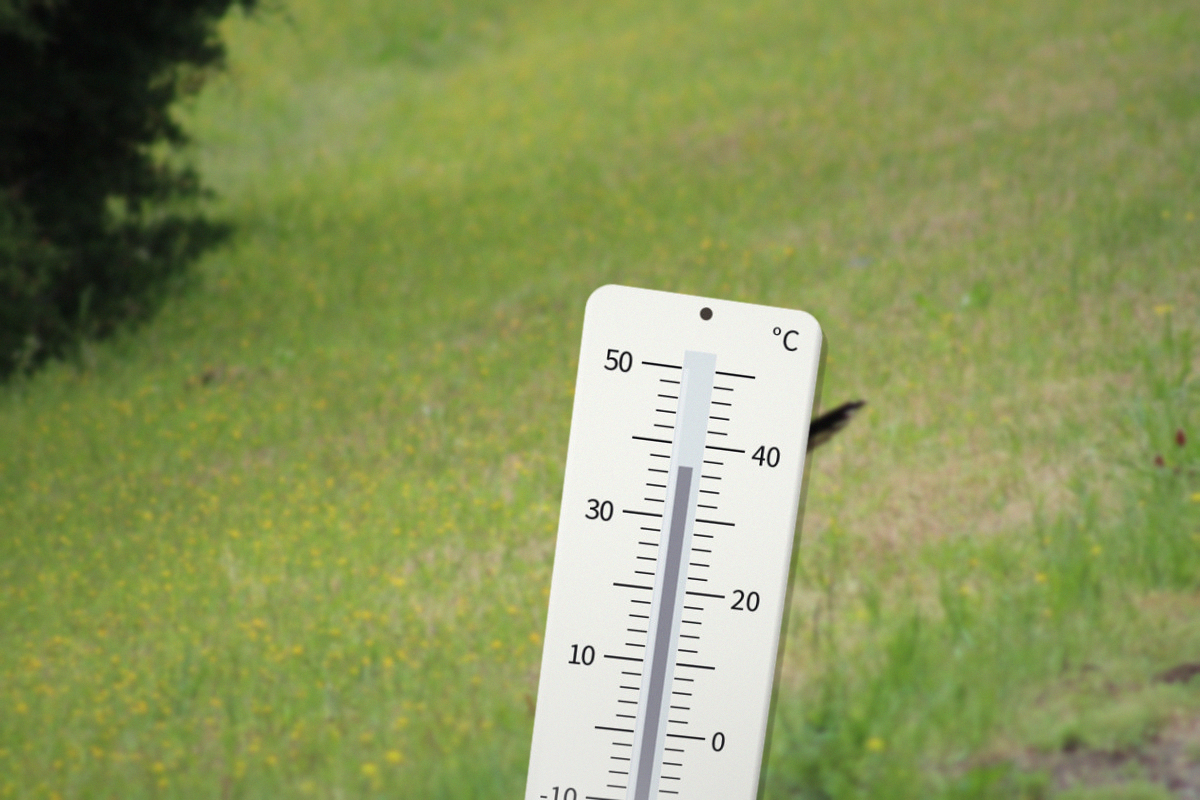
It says 37 °C
